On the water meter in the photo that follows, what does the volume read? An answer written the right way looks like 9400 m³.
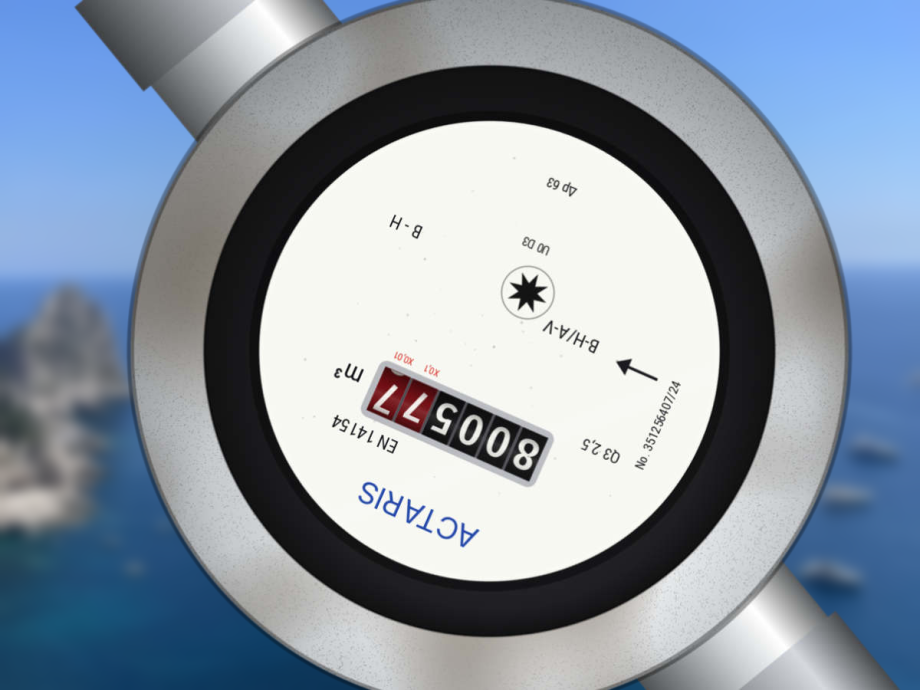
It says 8005.77 m³
